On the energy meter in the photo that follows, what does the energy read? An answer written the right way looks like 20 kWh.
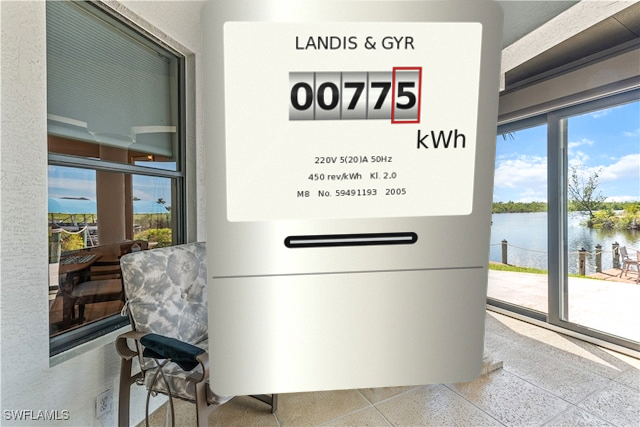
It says 77.5 kWh
